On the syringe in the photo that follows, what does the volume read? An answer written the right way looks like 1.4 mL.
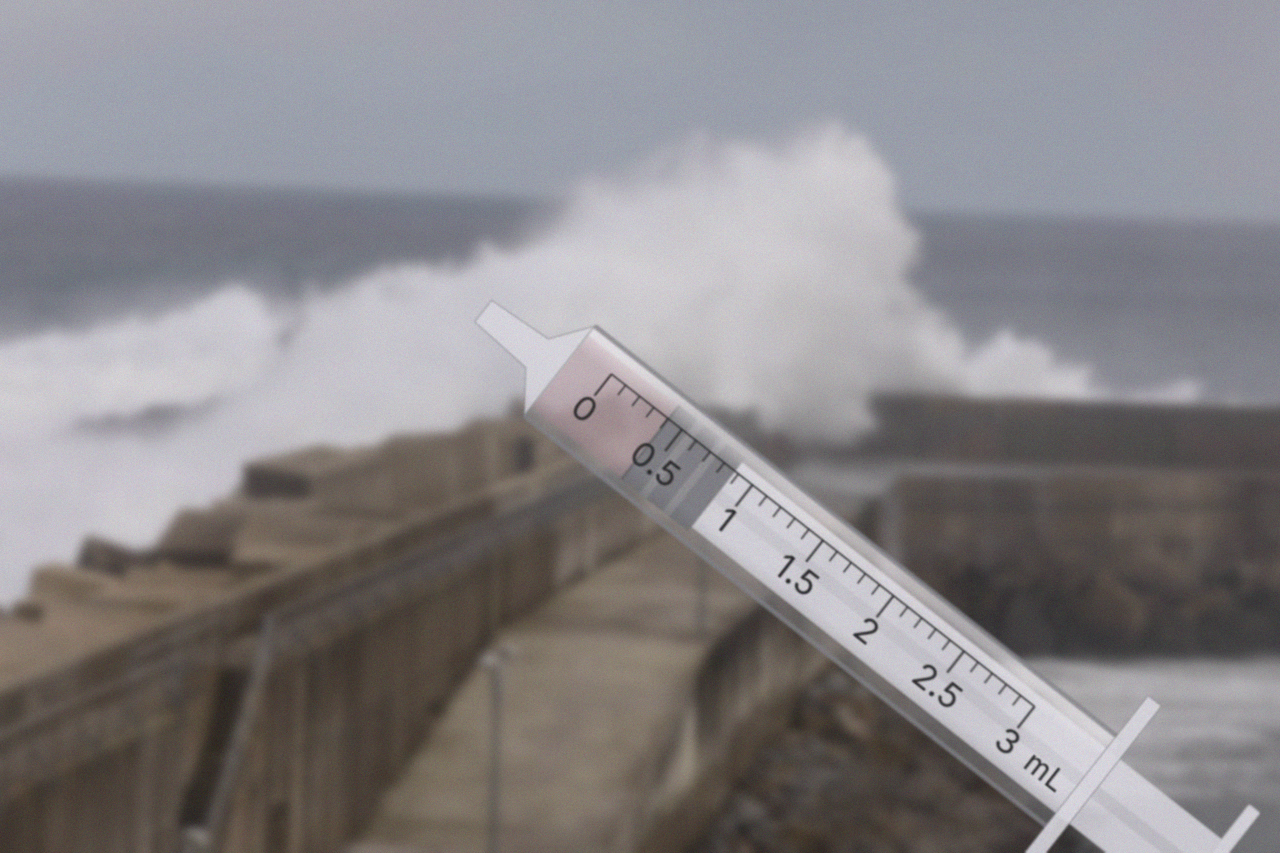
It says 0.4 mL
